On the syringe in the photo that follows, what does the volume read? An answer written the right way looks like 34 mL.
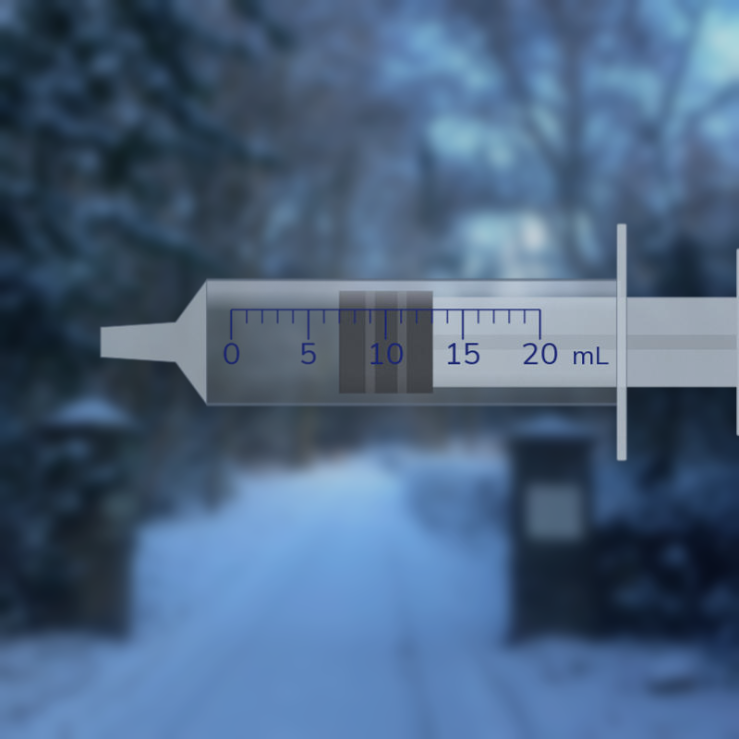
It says 7 mL
